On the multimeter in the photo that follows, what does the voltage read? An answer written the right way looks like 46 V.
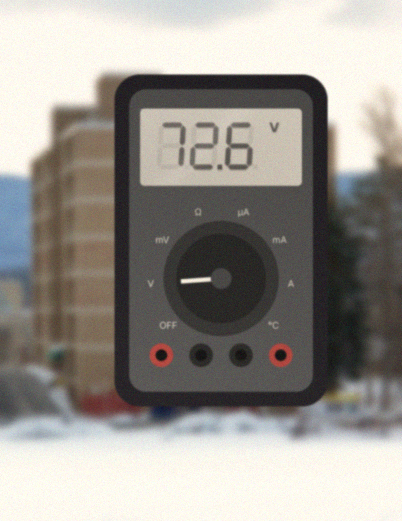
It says 72.6 V
